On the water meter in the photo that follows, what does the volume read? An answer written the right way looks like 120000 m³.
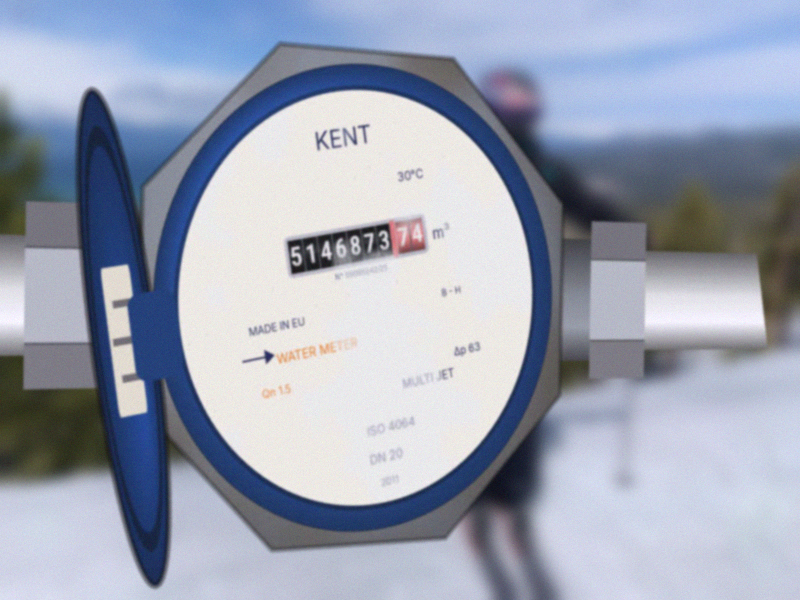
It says 5146873.74 m³
